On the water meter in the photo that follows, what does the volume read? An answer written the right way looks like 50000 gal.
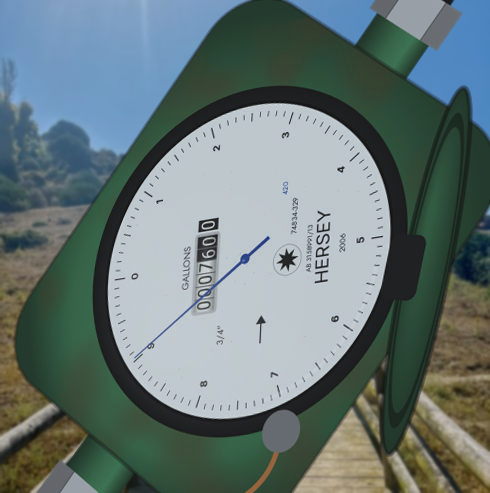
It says 7599.0 gal
